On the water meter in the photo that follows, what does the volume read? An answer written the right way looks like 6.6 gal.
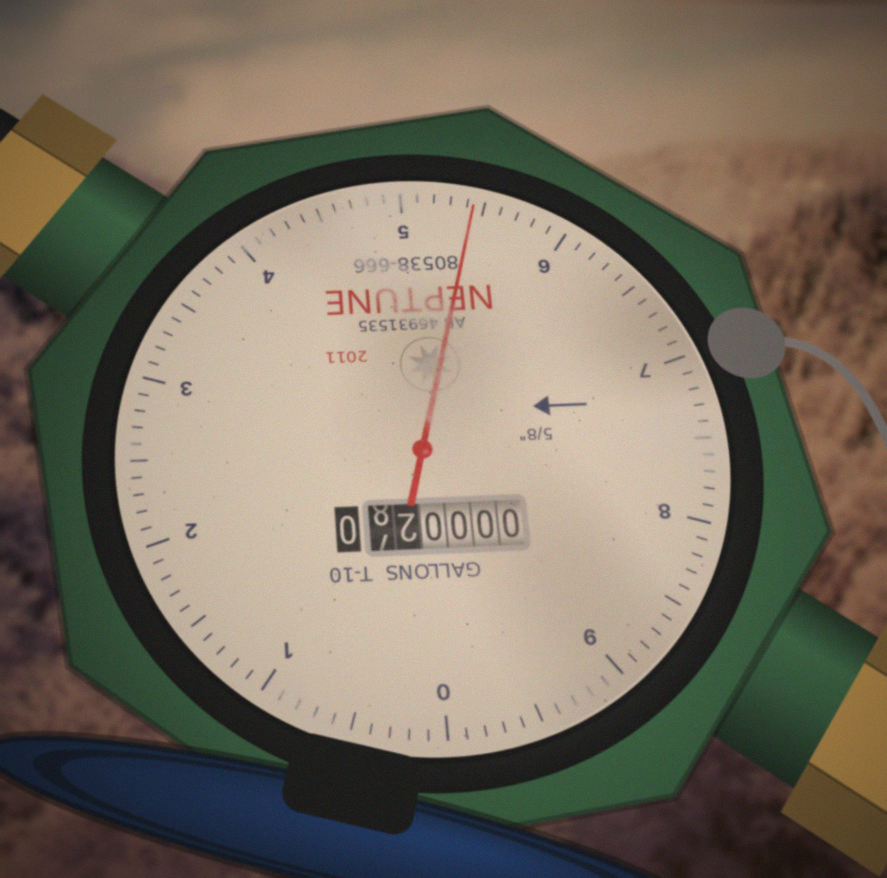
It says 275.4 gal
